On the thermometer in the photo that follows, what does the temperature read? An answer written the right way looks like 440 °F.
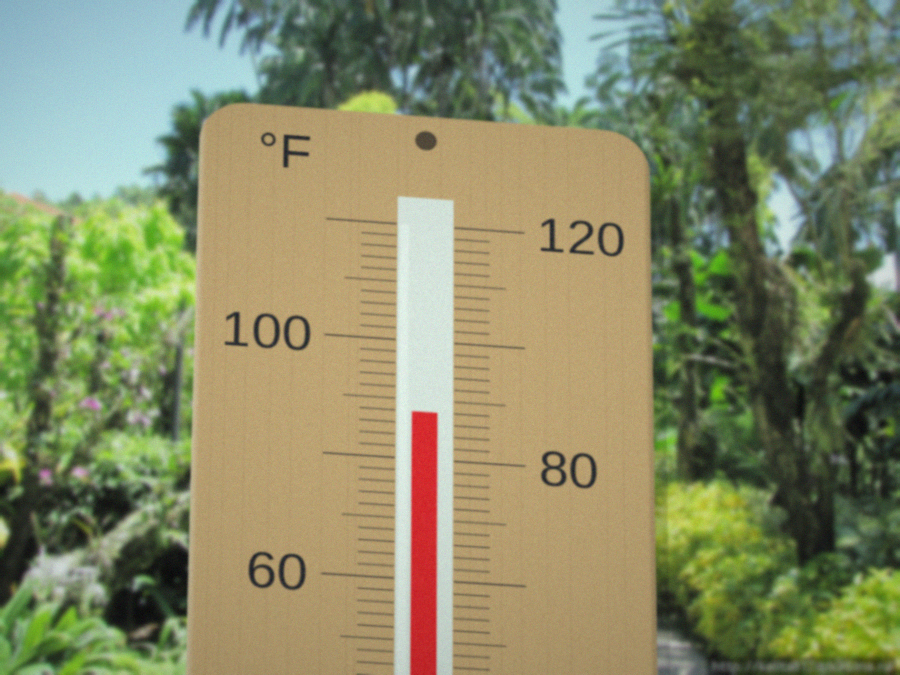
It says 88 °F
